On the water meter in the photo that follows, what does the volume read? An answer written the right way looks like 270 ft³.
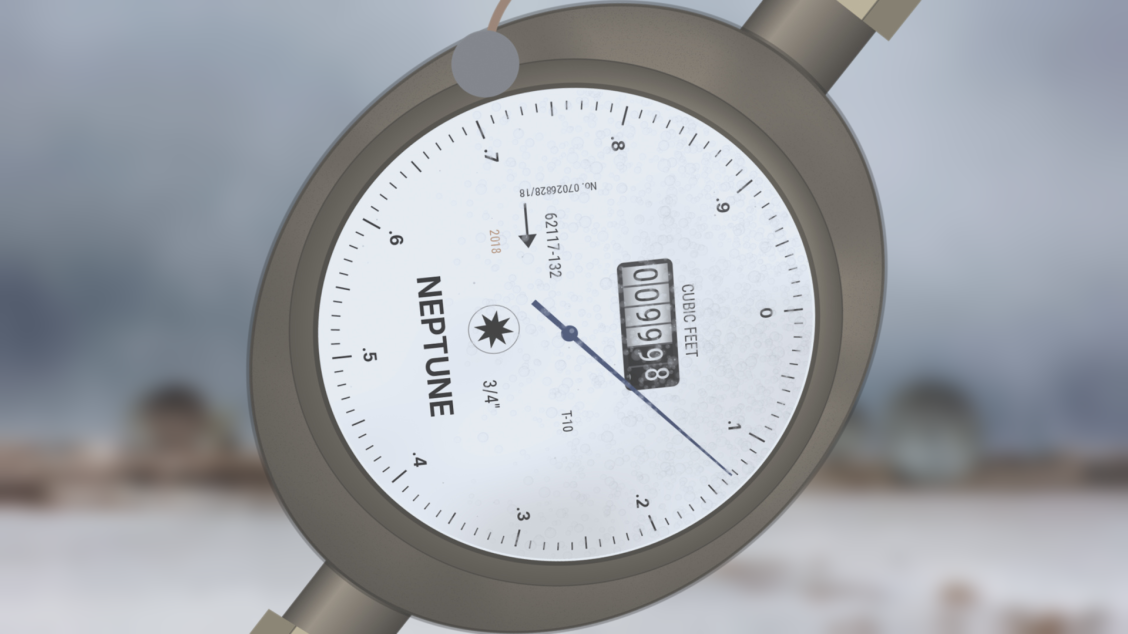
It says 9998.13 ft³
